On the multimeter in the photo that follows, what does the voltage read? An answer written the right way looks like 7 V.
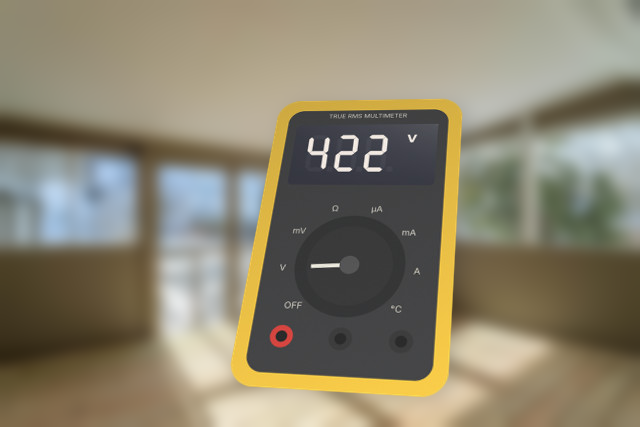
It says 422 V
